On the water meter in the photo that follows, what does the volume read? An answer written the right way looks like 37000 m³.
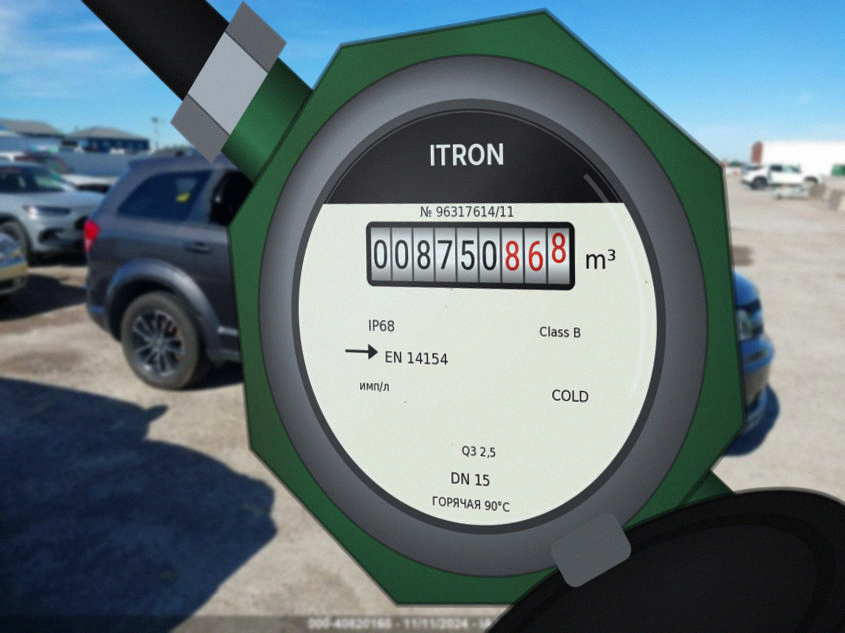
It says 8750.868 m³
